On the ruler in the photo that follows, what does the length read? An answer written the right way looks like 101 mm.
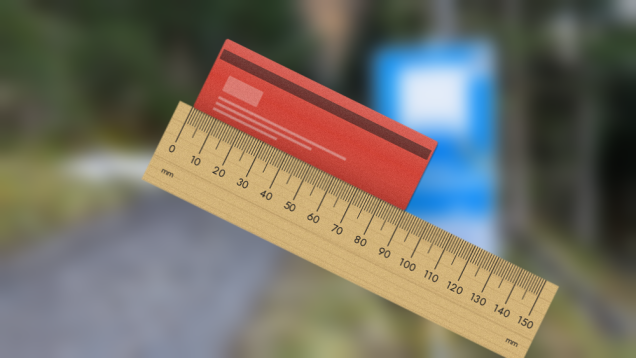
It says 90 mm
